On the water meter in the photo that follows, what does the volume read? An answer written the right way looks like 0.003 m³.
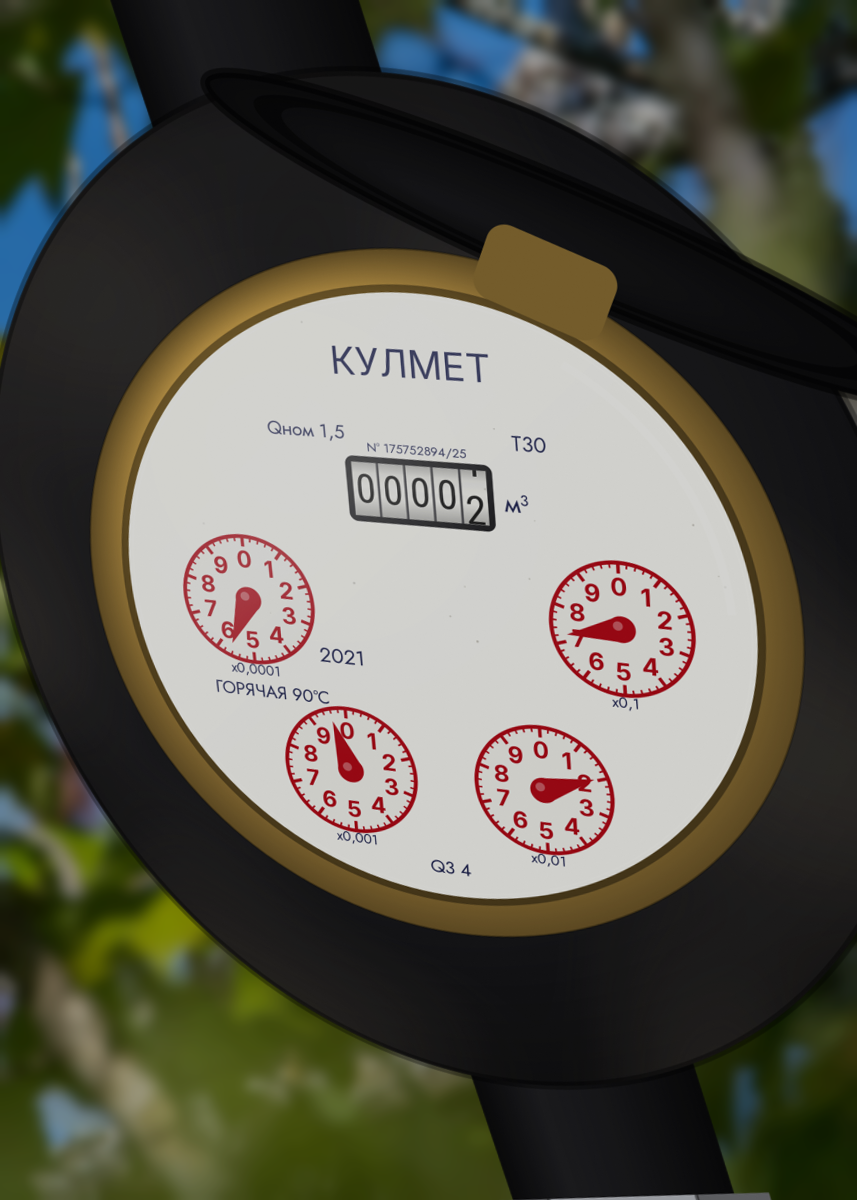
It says 1.7195 m³
